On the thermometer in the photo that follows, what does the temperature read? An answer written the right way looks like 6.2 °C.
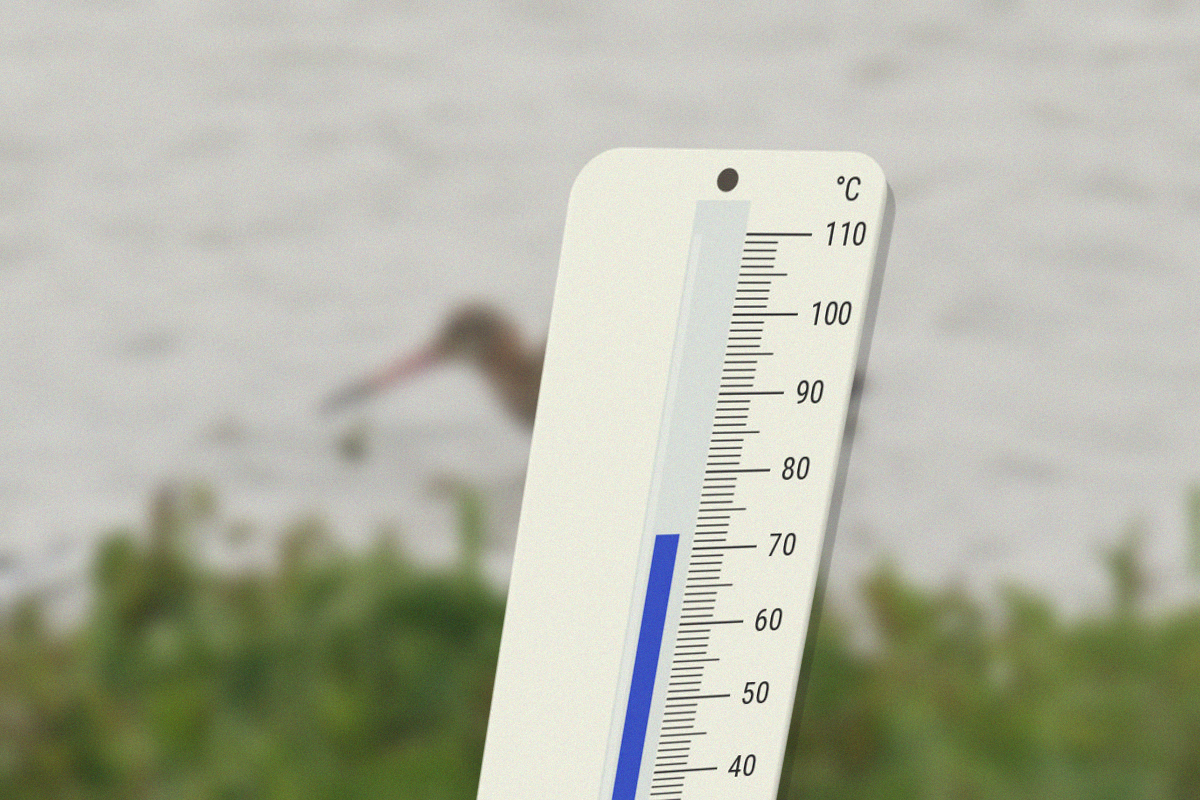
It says 72 °C
